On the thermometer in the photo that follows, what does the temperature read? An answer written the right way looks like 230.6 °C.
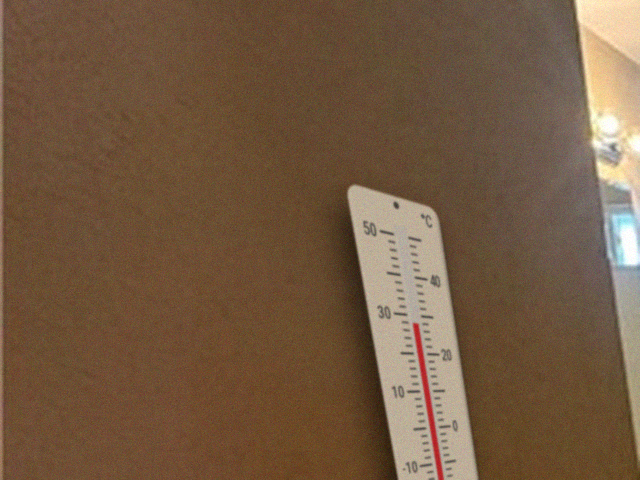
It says 28 °C
